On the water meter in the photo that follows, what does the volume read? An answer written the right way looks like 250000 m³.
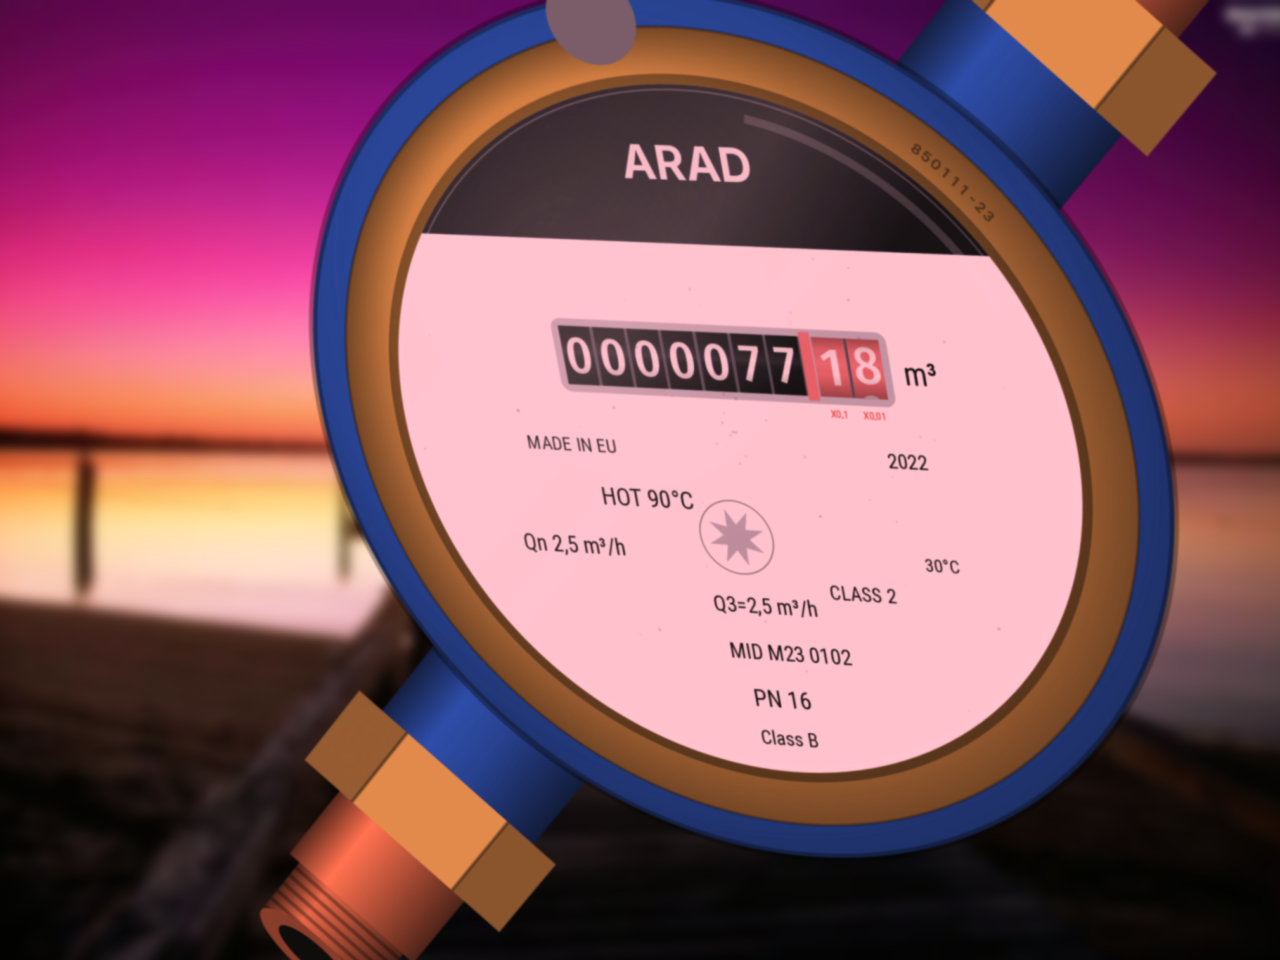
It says 77.18 m³
